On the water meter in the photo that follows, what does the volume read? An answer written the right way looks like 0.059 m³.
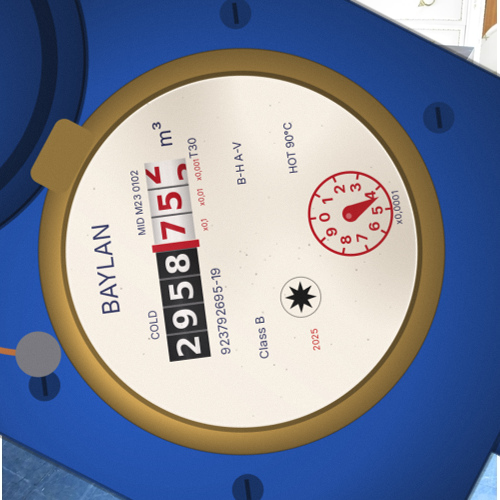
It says 2958.7524 m³
